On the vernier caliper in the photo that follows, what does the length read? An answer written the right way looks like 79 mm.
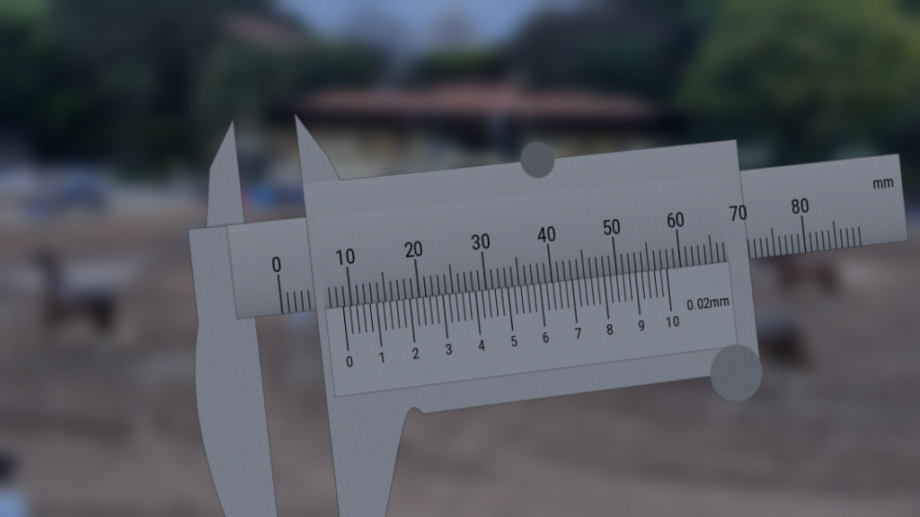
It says 8.8 mm
